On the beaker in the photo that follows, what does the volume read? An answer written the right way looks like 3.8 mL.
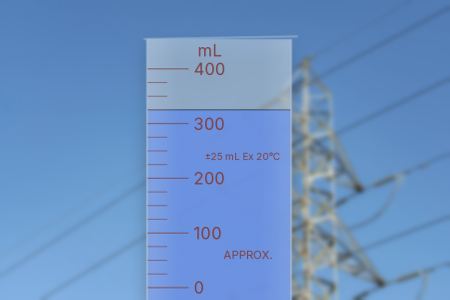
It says 325 mL
